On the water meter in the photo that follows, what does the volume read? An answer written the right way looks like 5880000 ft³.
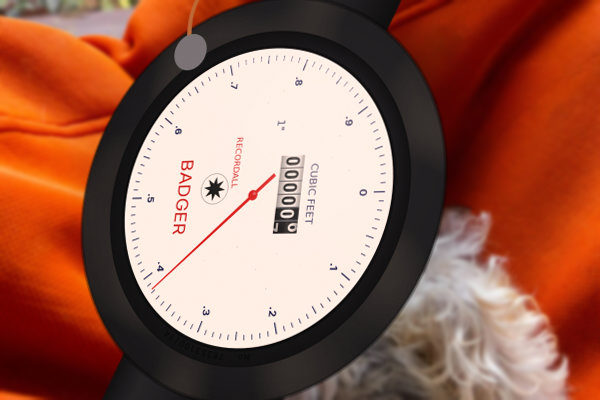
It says 6.38 ft³
